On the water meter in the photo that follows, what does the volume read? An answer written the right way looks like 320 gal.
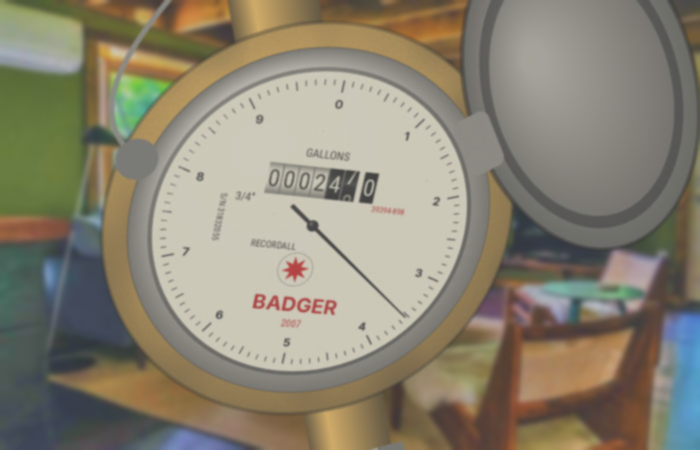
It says 2473.5 gal
